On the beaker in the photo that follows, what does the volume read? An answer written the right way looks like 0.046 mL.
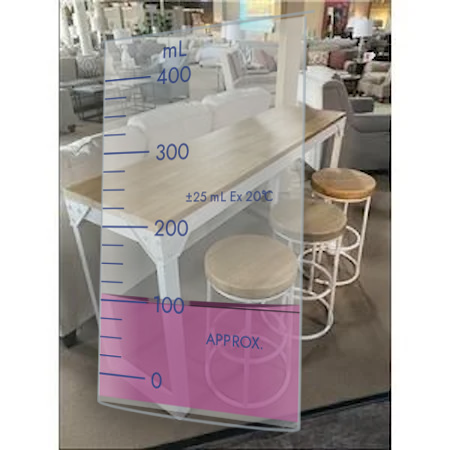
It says 100 mL
